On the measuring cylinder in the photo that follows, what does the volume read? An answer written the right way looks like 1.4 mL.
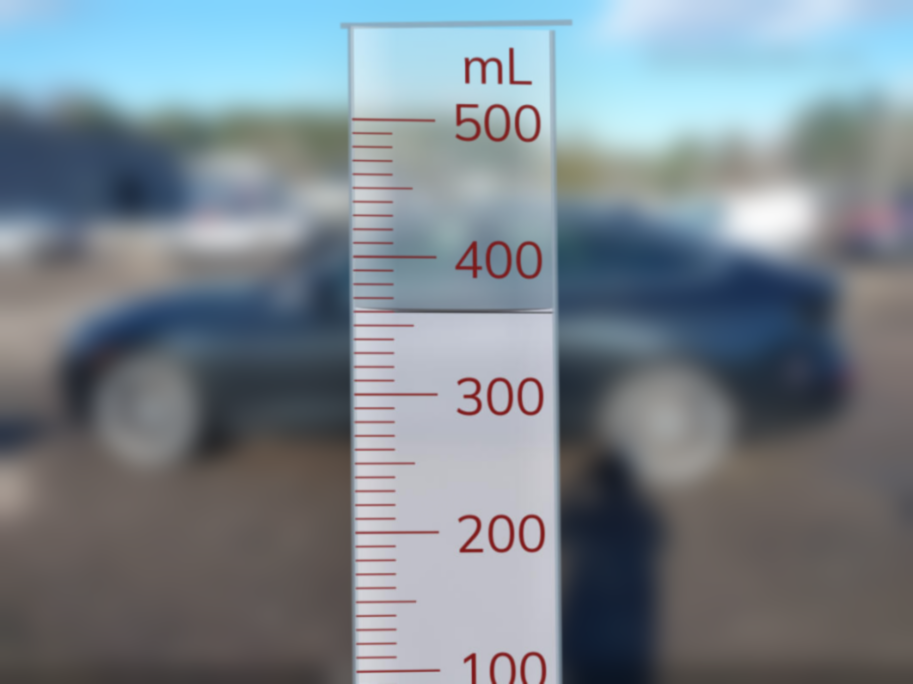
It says 360 mL
